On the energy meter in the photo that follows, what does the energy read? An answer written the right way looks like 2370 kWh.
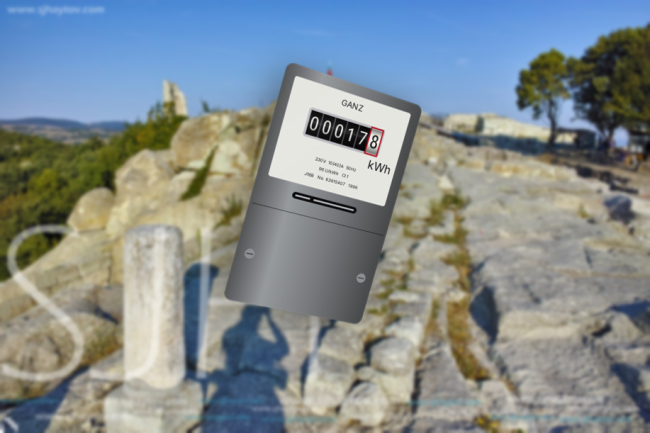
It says 17.8 kWh
